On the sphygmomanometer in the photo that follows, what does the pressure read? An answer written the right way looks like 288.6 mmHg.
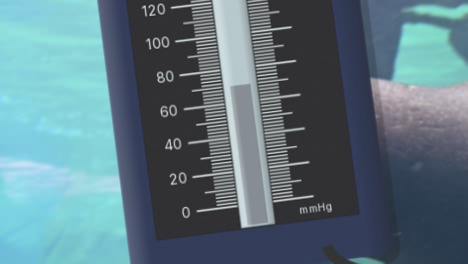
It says 70 mmHg
